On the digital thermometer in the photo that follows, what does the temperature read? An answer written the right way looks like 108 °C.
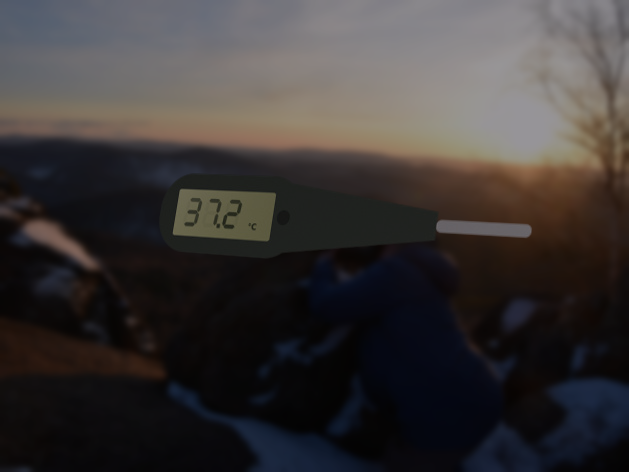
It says 37.2 °C
